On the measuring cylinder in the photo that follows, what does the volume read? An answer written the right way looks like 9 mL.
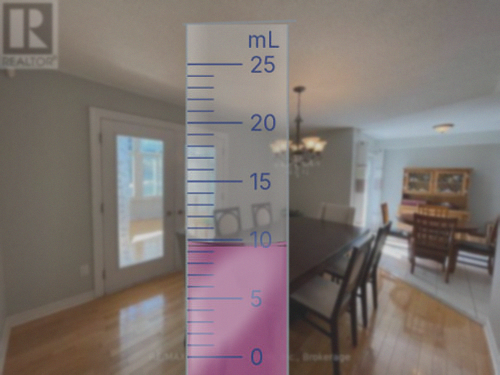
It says 9.5 mL
